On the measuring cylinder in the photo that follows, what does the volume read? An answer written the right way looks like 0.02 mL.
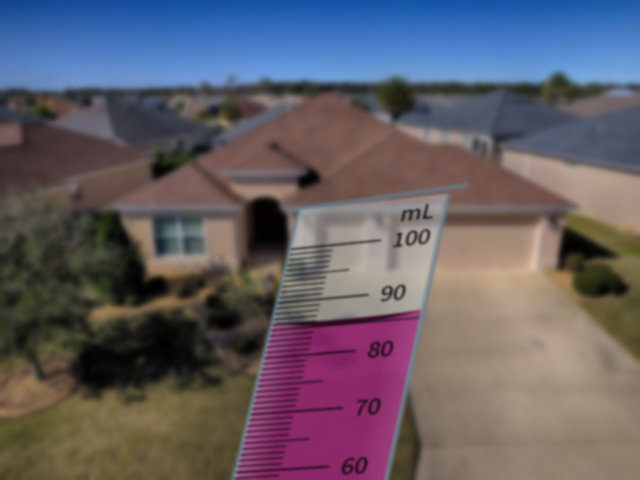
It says 85 mL
